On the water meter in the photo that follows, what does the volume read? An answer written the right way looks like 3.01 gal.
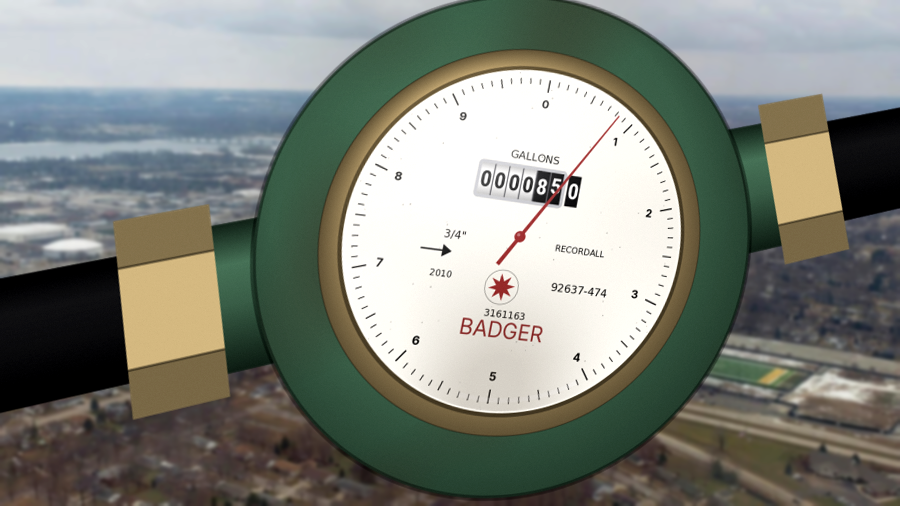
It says 850.8 gal
